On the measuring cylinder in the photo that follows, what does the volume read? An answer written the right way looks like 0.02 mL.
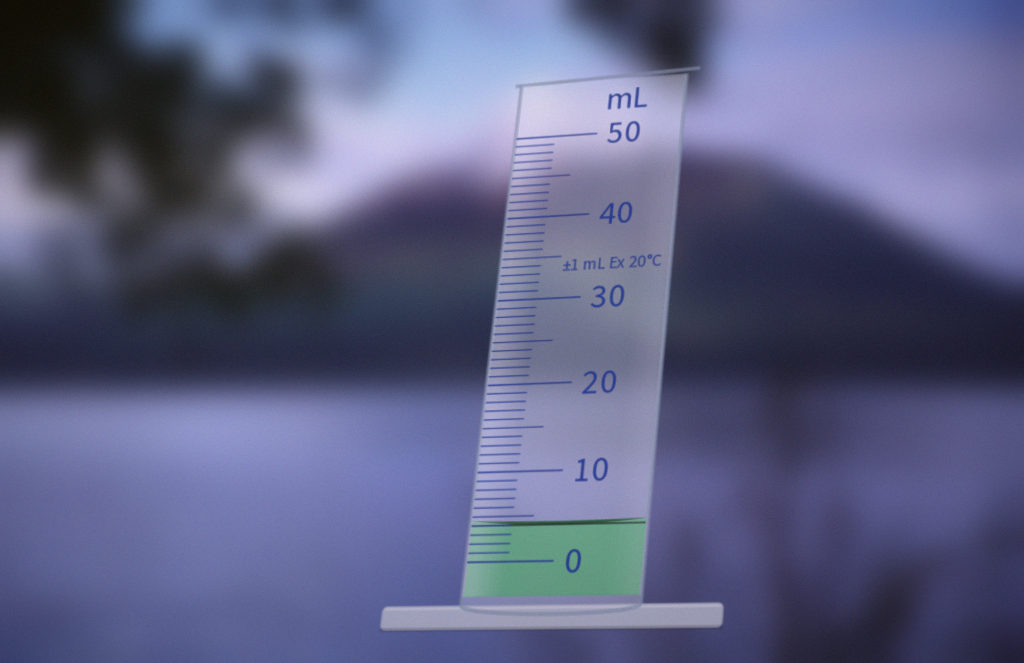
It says 4 mL
